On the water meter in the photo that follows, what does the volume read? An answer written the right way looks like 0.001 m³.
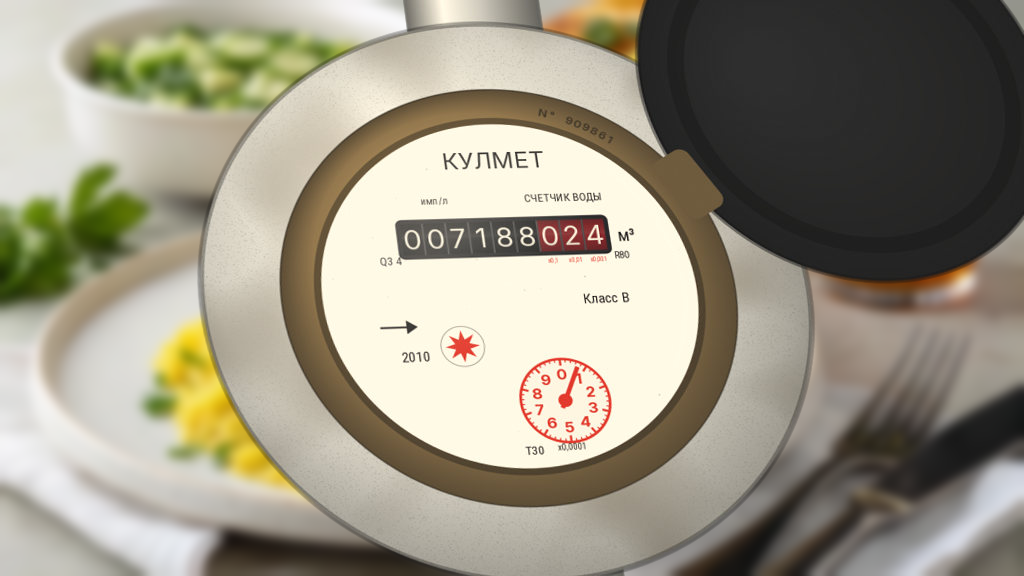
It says 7188.0240 m³
